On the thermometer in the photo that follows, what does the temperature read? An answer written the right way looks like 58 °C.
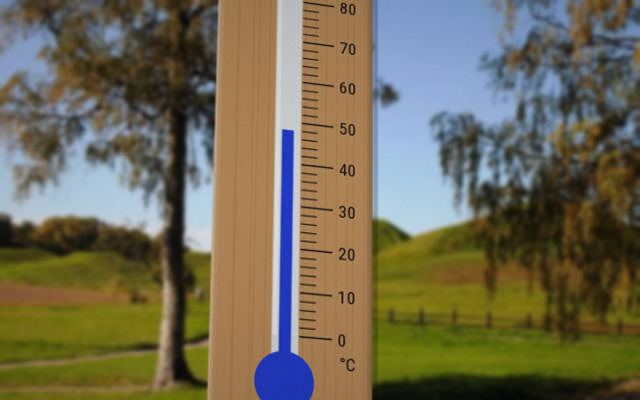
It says 48 °C
